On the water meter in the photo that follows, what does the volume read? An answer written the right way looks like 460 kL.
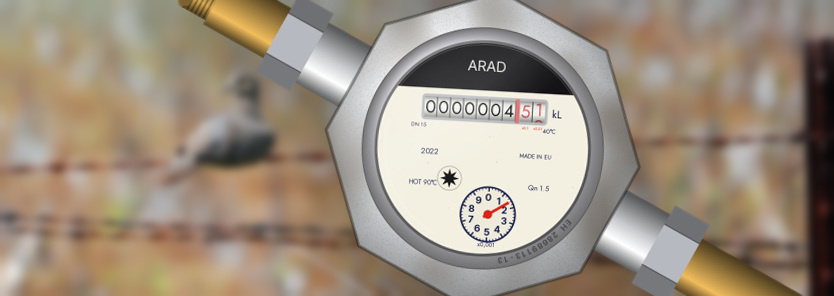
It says 4.511 kL
